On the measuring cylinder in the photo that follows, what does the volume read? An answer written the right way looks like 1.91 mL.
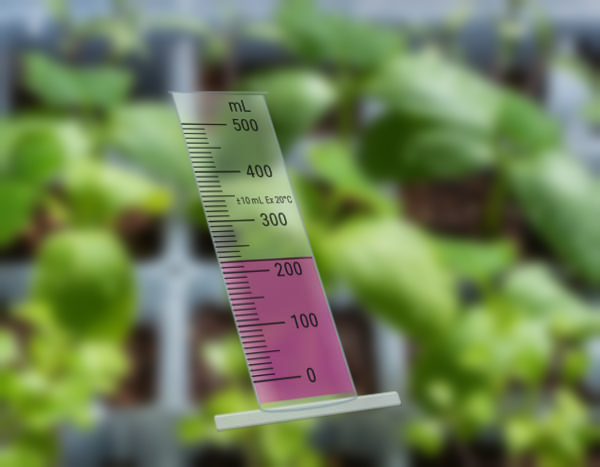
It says 220 mL
